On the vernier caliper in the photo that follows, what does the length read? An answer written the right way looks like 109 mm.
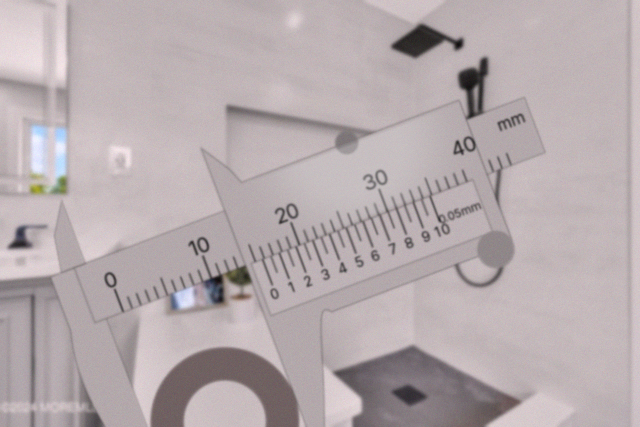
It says 15.8 mm
